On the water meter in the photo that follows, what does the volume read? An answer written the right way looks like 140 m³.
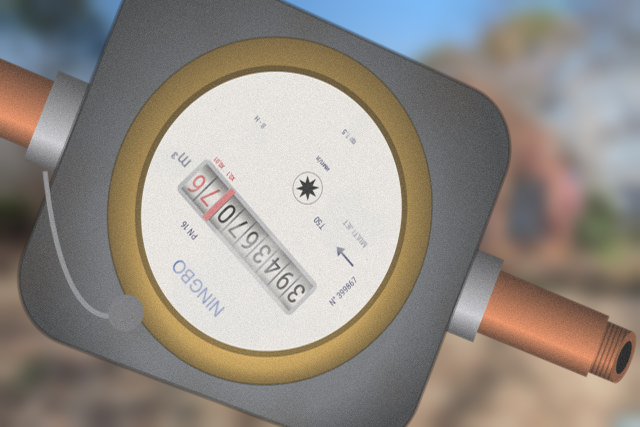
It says 3943670.76 m³
